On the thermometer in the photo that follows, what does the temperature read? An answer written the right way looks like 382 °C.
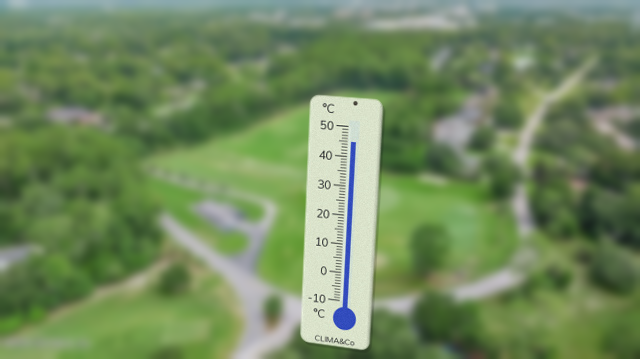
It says 45 °C
